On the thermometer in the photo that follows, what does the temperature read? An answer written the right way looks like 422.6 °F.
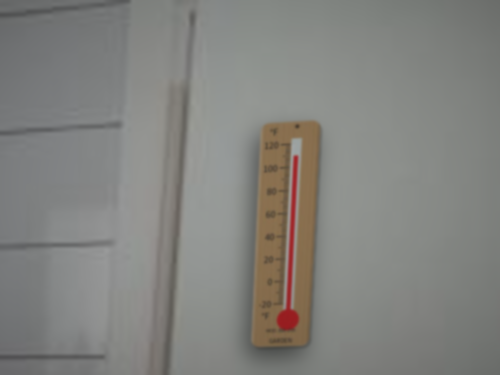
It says 110 °F
